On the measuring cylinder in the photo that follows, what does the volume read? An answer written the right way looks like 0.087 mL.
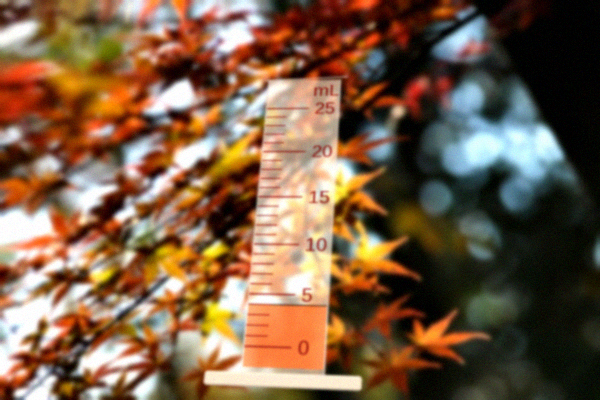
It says 4 mL
